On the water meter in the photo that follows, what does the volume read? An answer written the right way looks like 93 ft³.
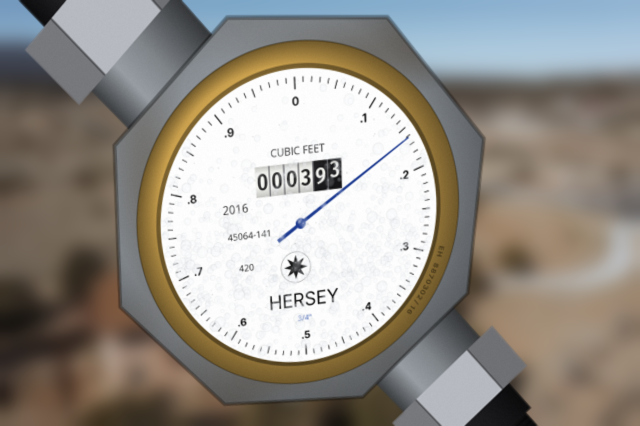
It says 393.16 ft³
